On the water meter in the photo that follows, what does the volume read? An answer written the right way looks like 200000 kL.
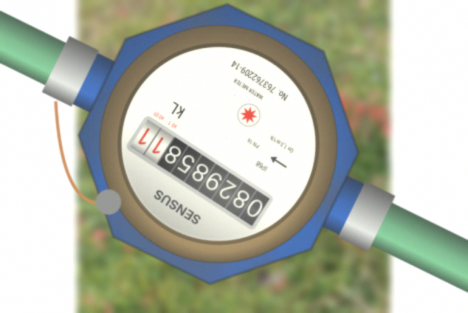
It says 829858.11 kL
